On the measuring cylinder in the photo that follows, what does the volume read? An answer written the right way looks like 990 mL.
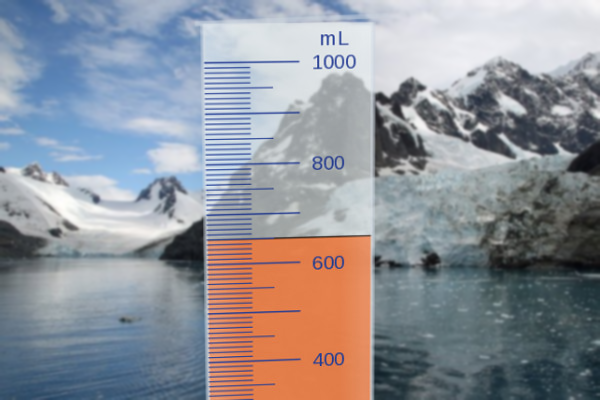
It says 650 mL
